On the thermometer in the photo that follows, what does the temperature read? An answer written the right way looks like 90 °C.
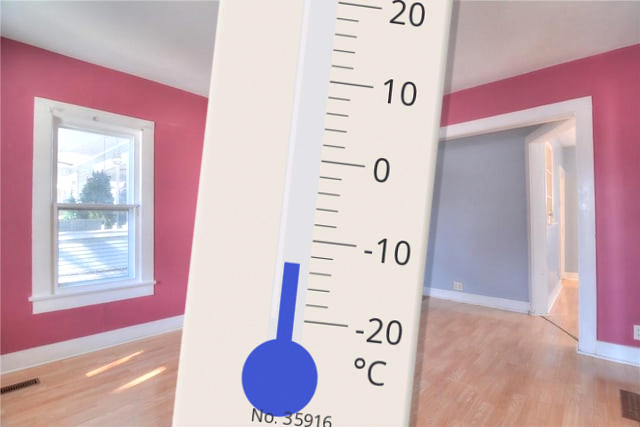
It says -13 °C
